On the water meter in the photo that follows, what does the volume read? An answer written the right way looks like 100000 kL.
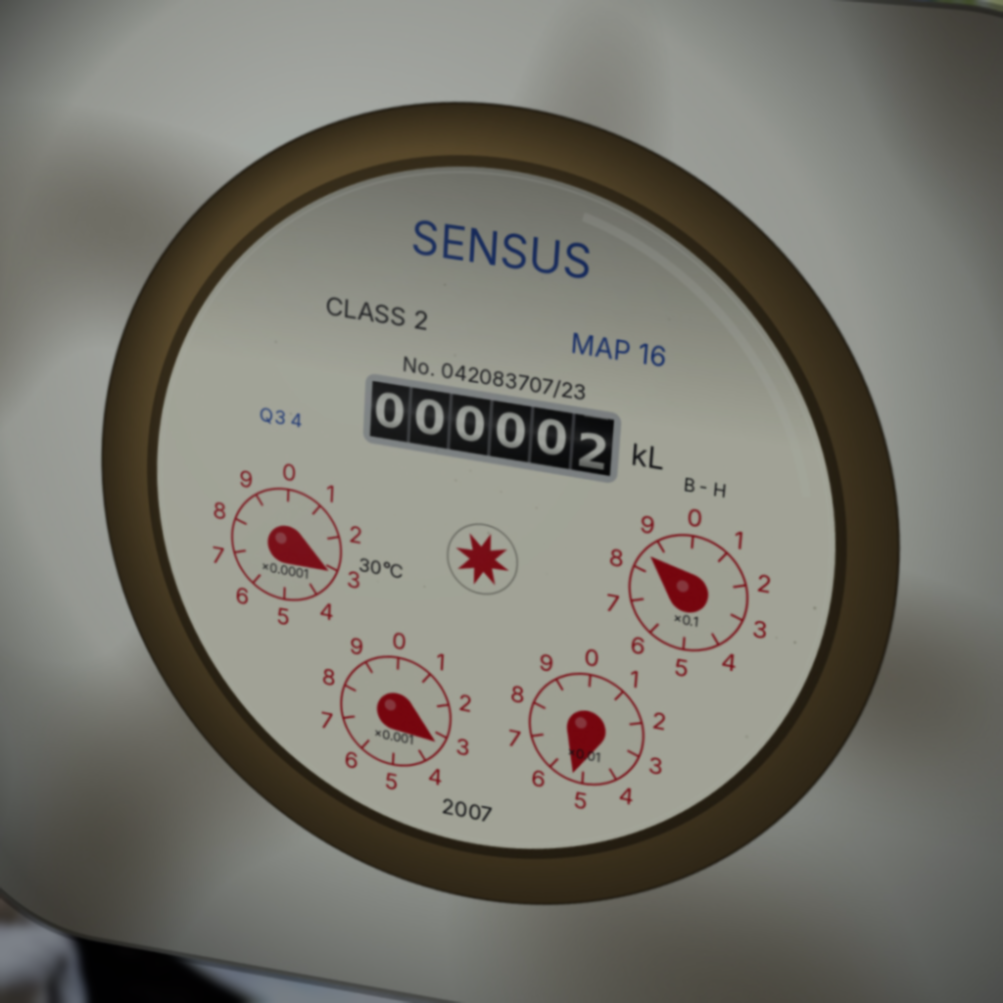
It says 1.8533 kL
